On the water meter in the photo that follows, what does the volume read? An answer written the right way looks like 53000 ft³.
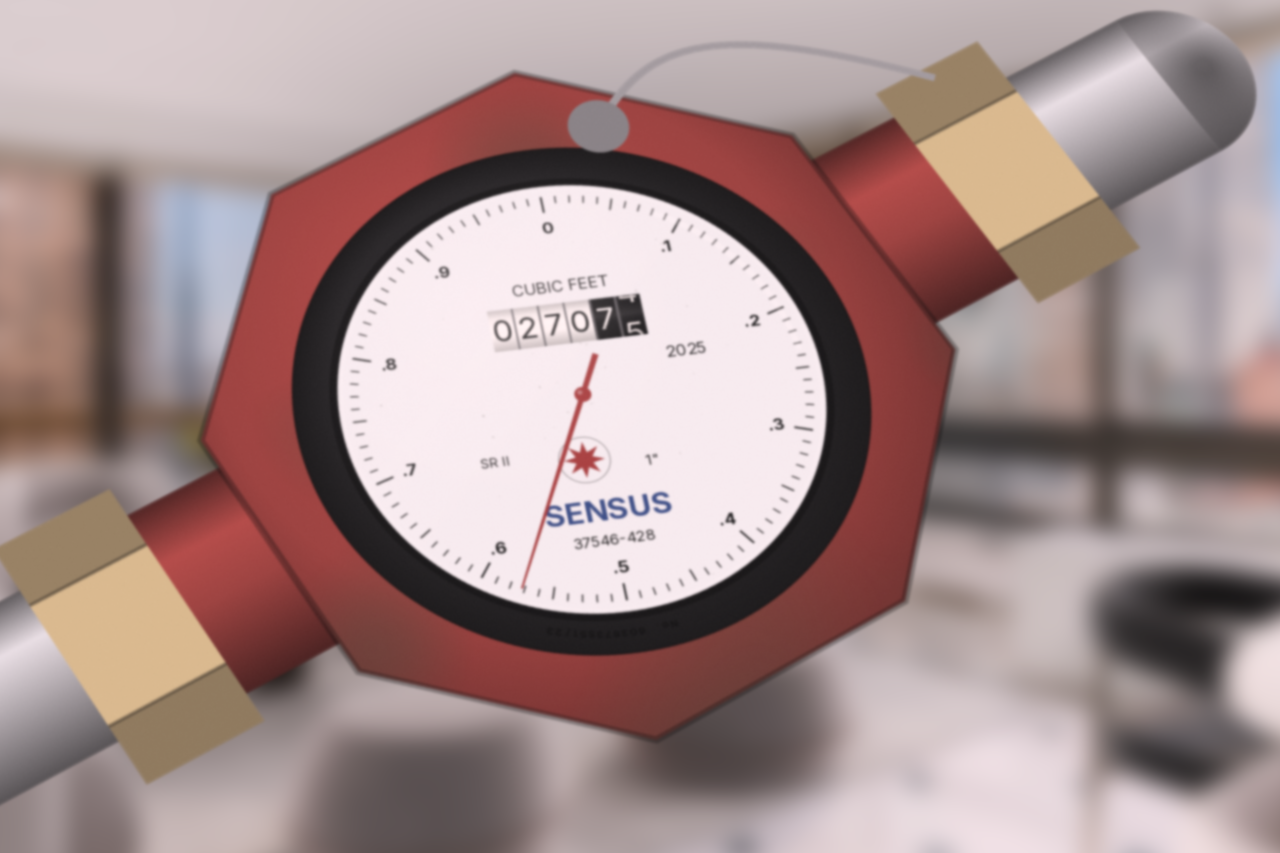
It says 27074.57 ft³
